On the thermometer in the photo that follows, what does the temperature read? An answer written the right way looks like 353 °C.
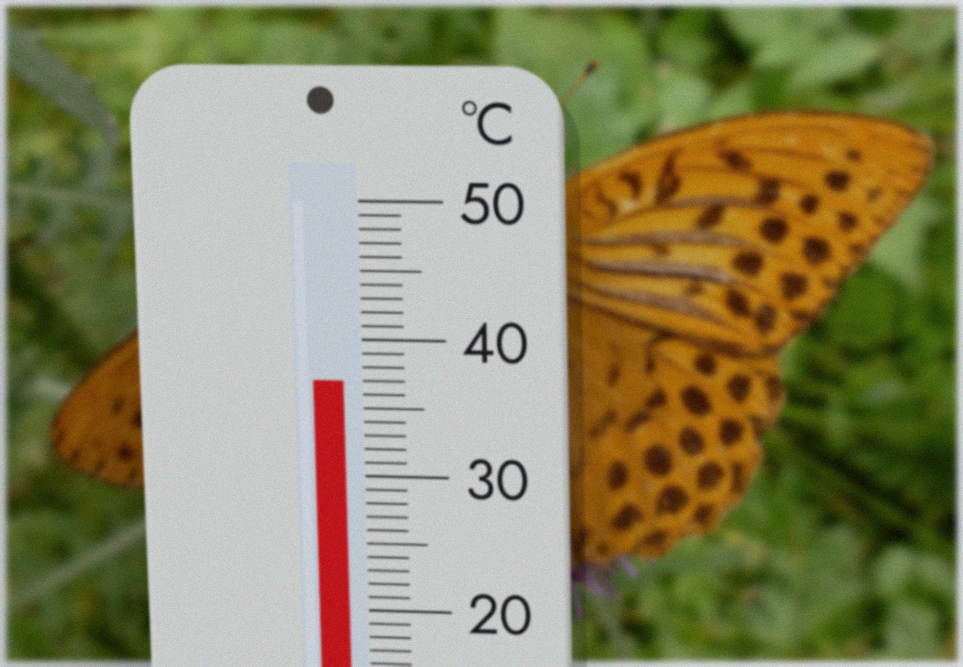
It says 37 °C
